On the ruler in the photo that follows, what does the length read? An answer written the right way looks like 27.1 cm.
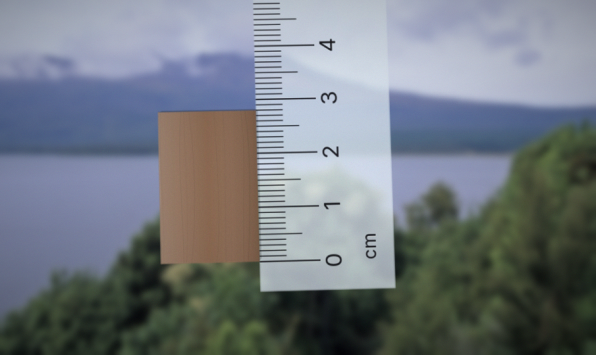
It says 2.8 cm
